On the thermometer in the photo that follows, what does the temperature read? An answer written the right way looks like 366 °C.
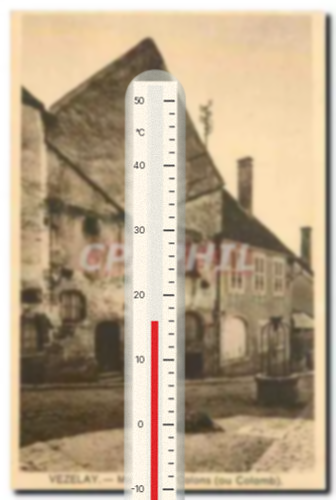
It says 16 °C
